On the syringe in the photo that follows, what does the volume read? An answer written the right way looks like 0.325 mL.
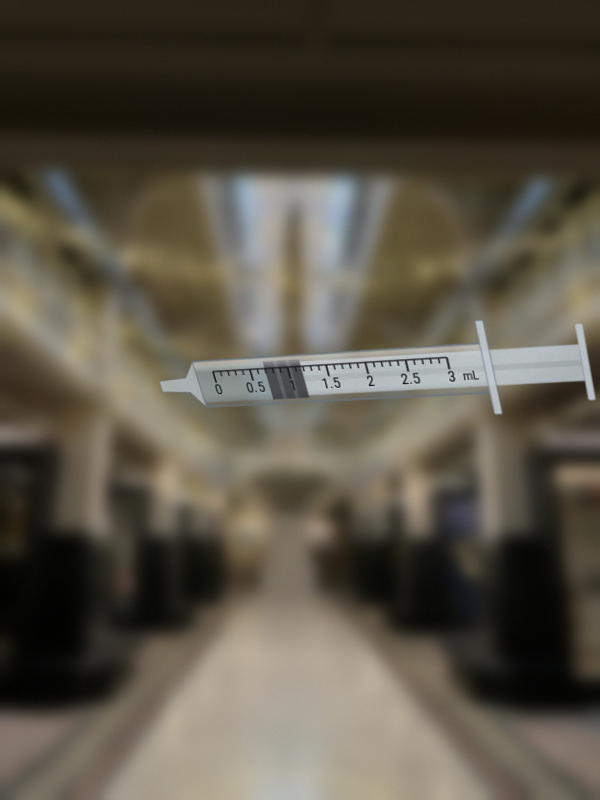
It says 0.7 mL
